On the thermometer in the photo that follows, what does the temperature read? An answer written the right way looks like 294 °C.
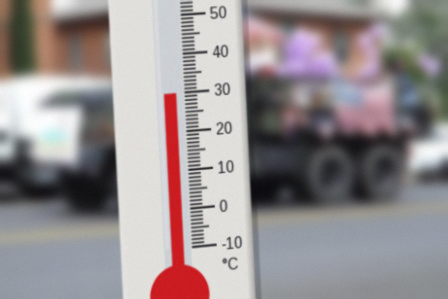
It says 30 °C
